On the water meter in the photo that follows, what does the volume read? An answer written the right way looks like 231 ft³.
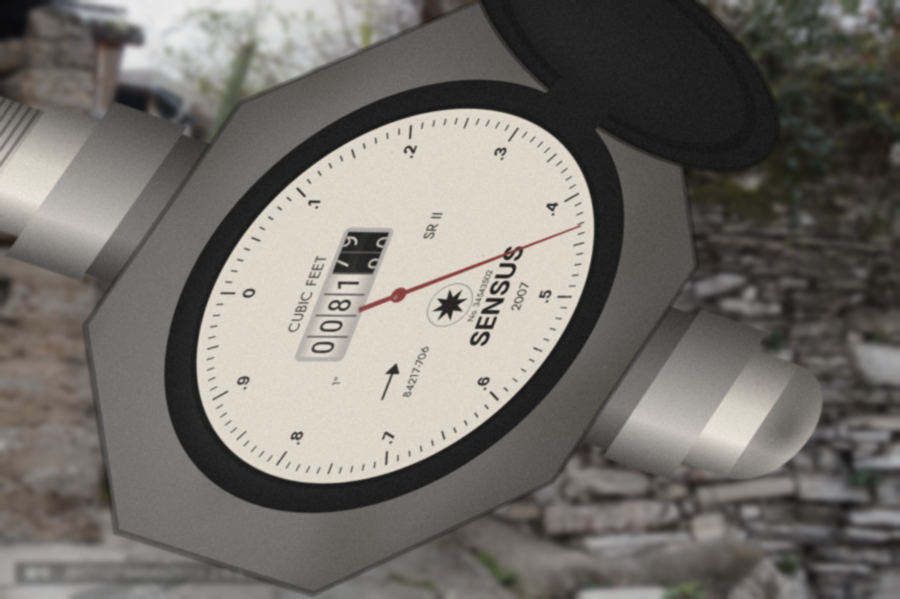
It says 8179.43 ft³
